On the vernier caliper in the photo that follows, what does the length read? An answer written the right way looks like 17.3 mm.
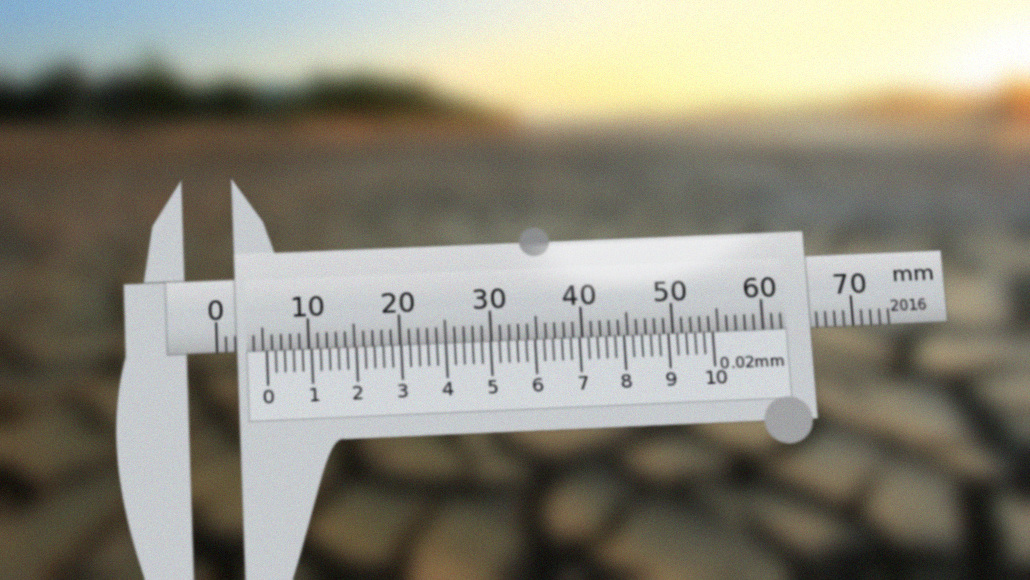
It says 5.4 mm
